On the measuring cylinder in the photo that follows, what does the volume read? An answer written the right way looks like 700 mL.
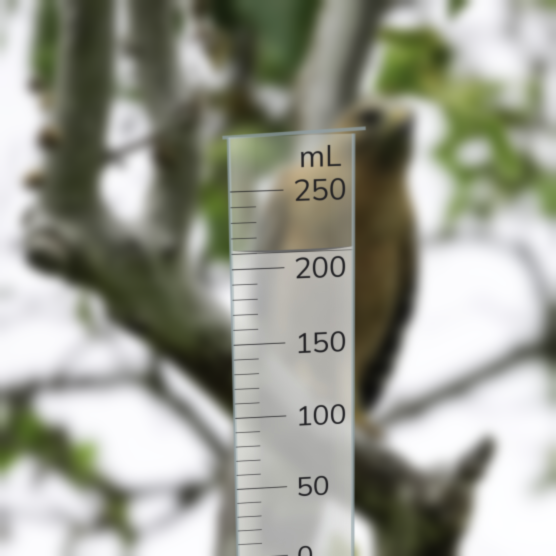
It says 210 mL
